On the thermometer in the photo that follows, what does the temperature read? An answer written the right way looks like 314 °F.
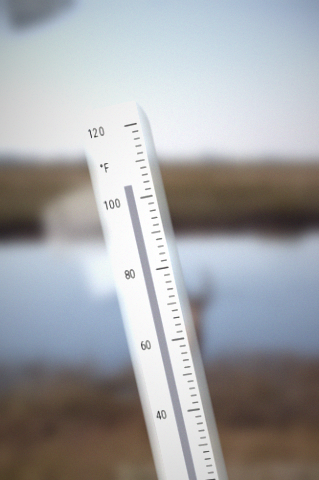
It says 104 °F
